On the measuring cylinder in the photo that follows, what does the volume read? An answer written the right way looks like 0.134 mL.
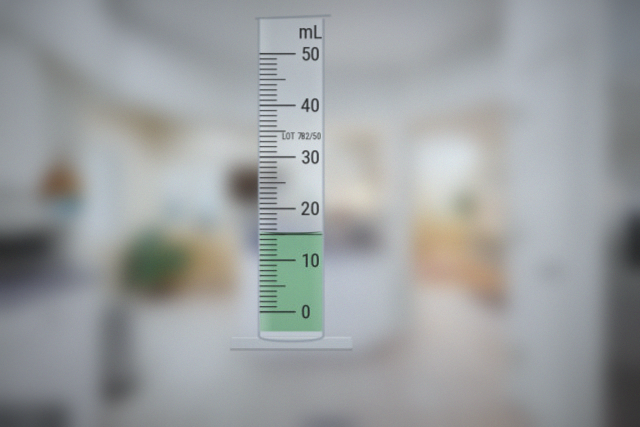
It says 15 mL
